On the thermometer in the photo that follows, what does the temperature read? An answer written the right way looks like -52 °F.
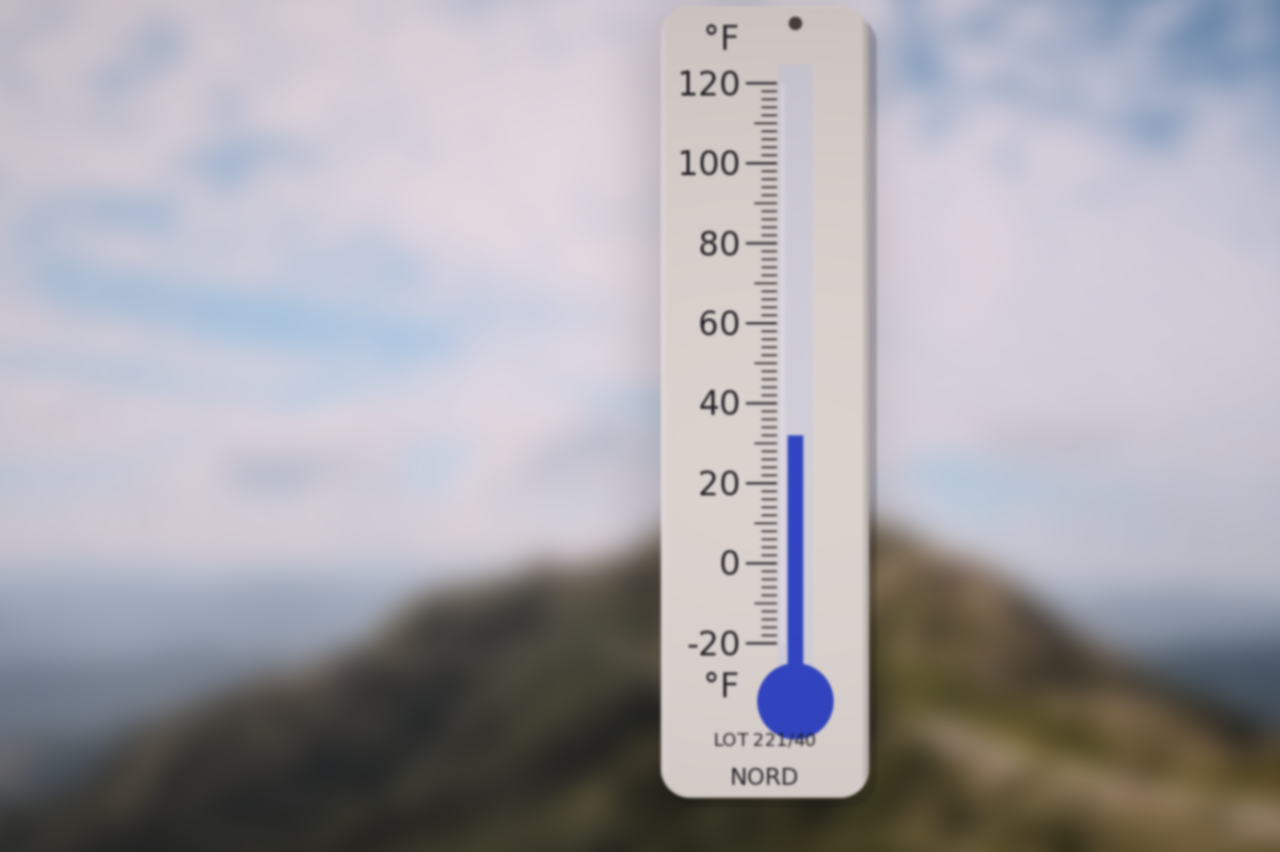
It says 32 °F
